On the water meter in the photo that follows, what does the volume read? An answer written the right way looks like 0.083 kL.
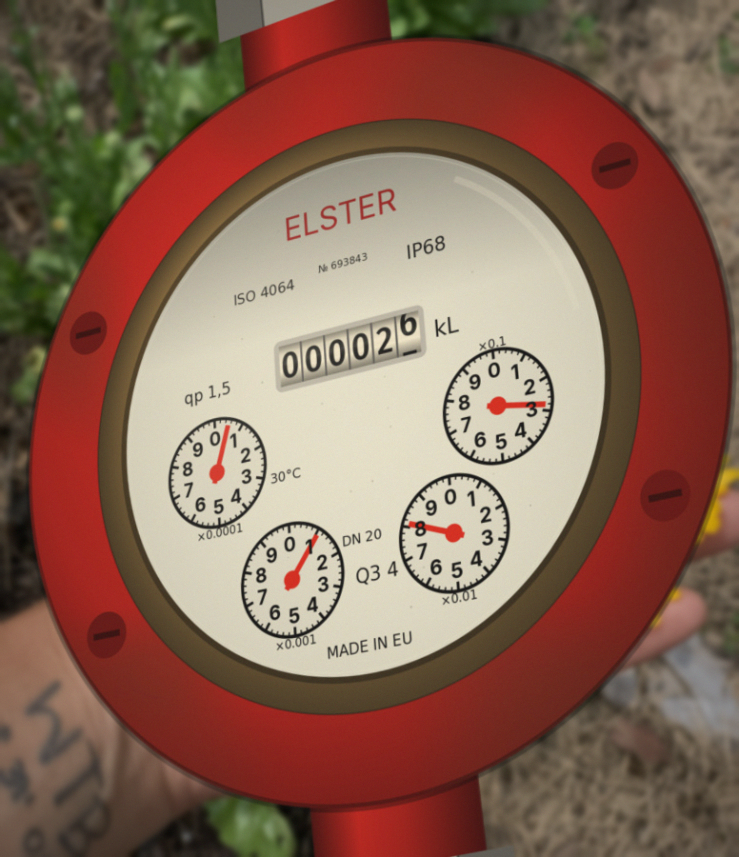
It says 26.2810 kL
